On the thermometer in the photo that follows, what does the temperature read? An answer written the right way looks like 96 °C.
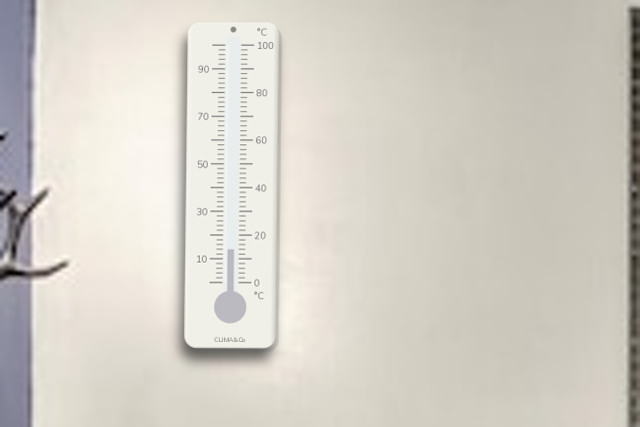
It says 14 °C
